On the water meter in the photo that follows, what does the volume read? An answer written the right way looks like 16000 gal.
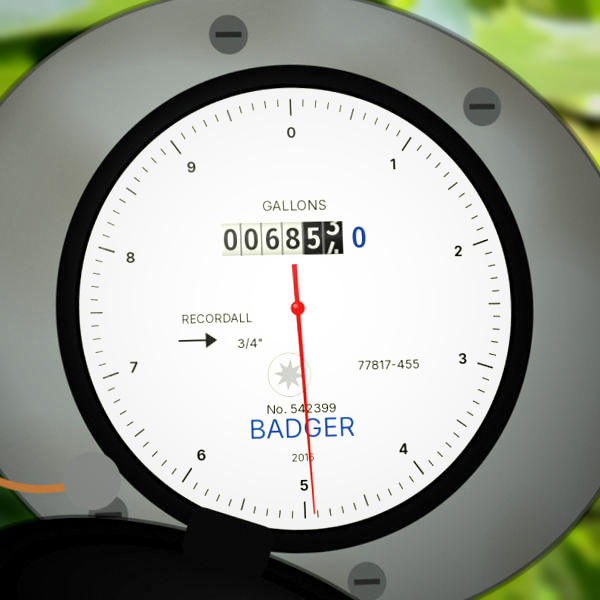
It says 68534.9 gal
